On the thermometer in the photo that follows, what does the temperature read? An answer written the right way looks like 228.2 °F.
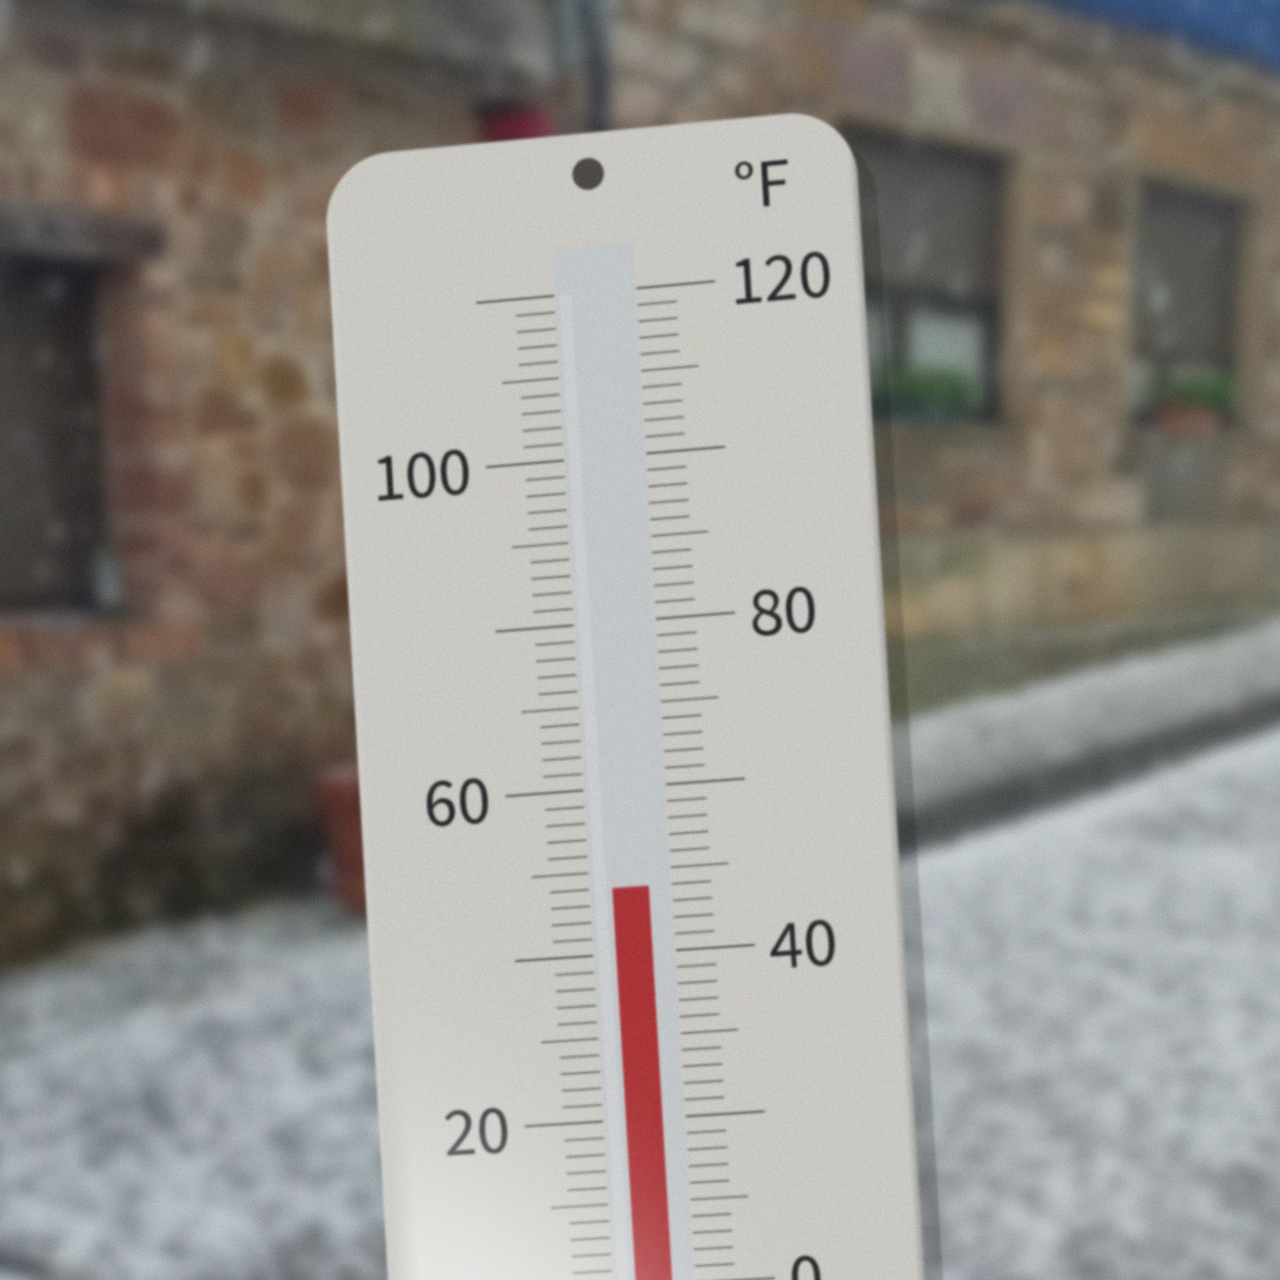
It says 48 °F
